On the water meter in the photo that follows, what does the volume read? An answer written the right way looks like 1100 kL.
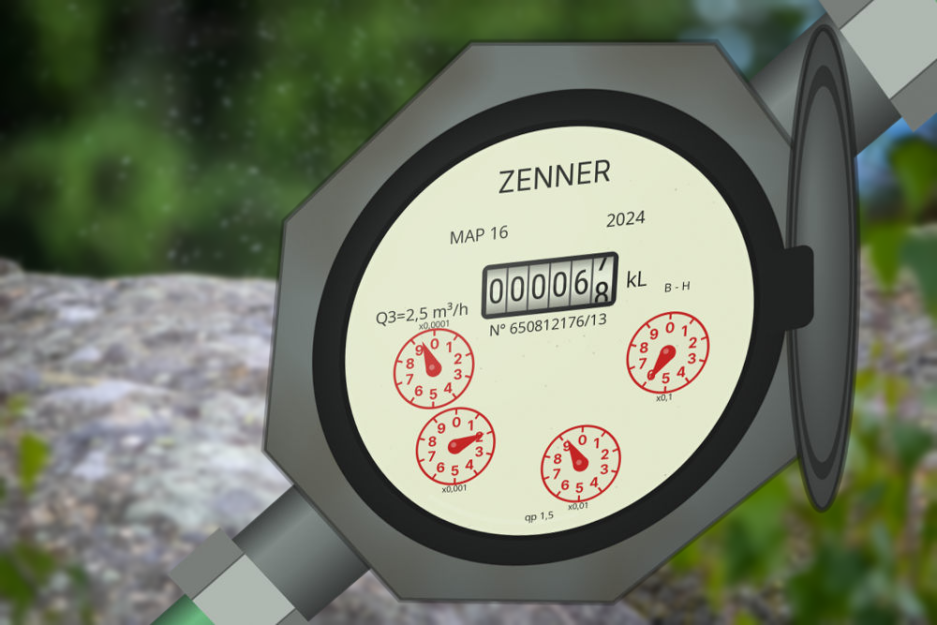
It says 67.5919 kL
